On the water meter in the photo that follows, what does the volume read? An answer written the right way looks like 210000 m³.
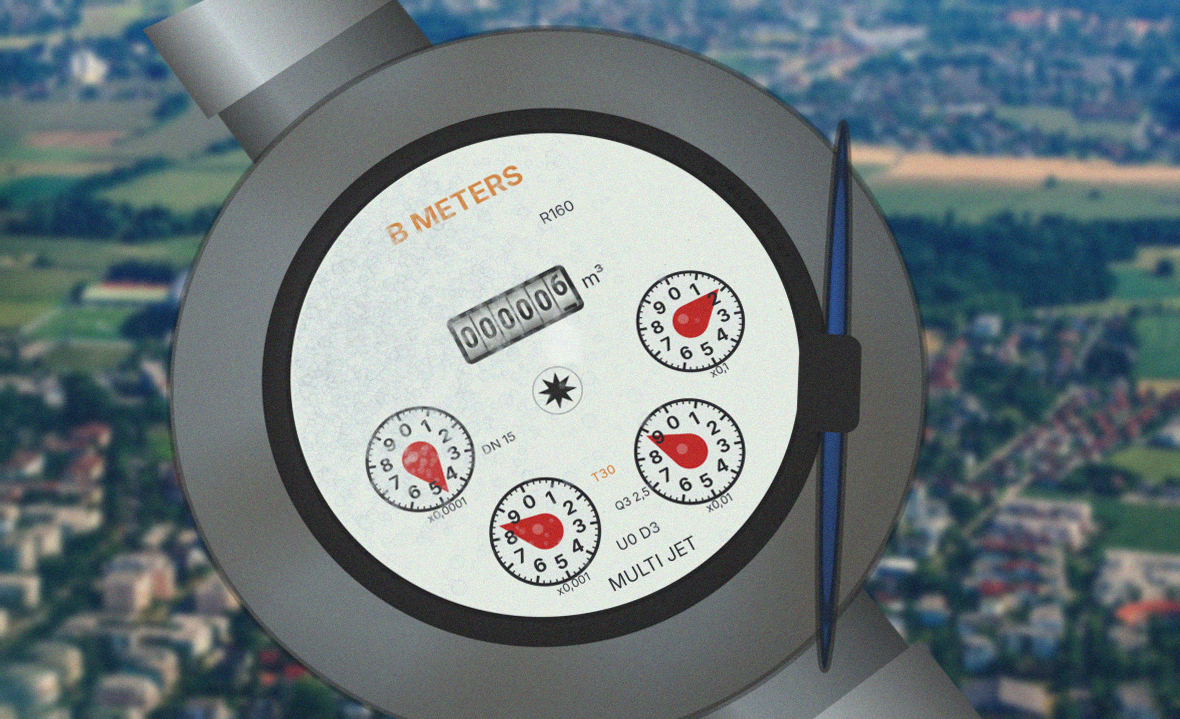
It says 6.1884 m³
